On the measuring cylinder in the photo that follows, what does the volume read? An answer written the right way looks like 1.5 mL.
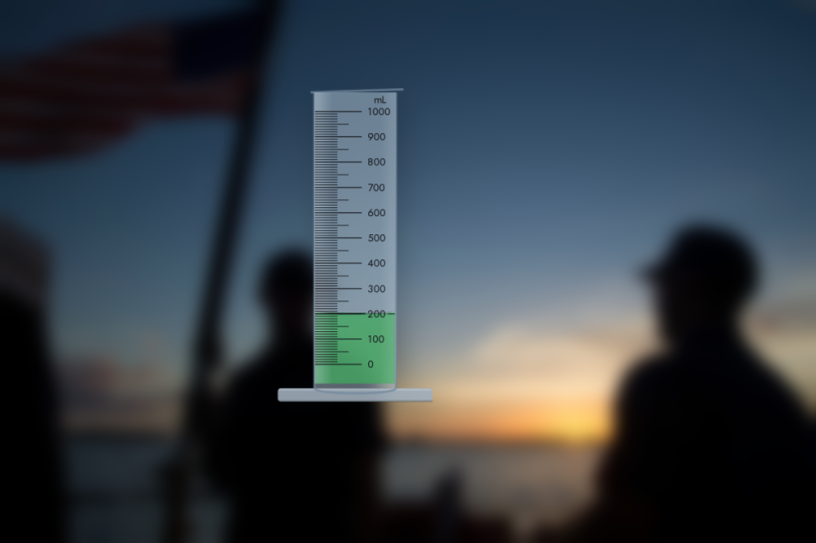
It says 200 mL
